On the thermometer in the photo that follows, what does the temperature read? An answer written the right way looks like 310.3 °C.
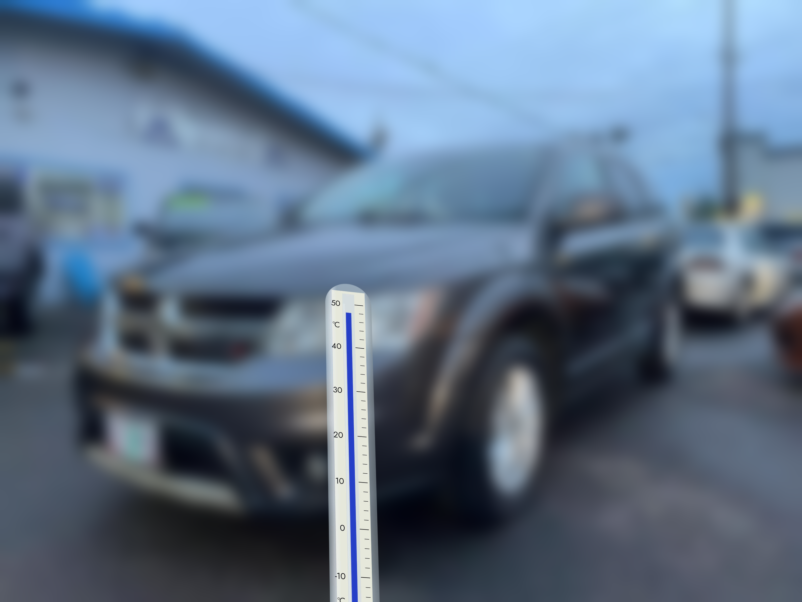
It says 48 °C
